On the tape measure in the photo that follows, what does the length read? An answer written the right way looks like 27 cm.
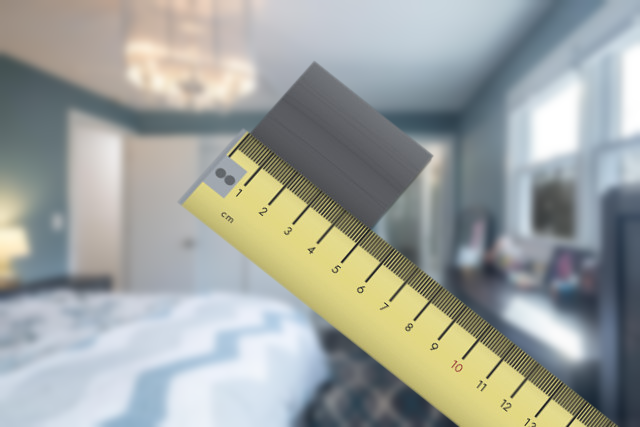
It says 5 cm
